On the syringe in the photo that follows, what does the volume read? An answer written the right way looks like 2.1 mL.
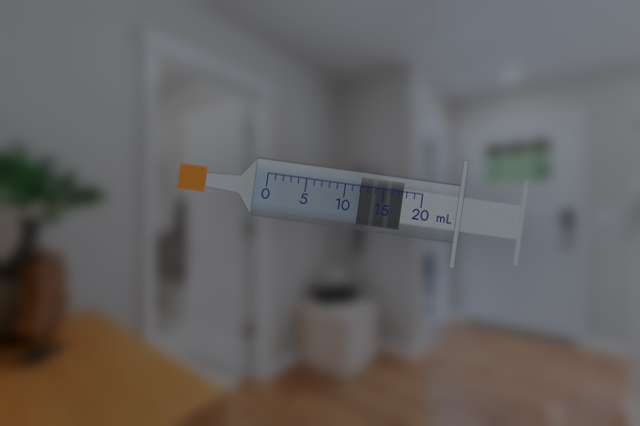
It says 12 mL
